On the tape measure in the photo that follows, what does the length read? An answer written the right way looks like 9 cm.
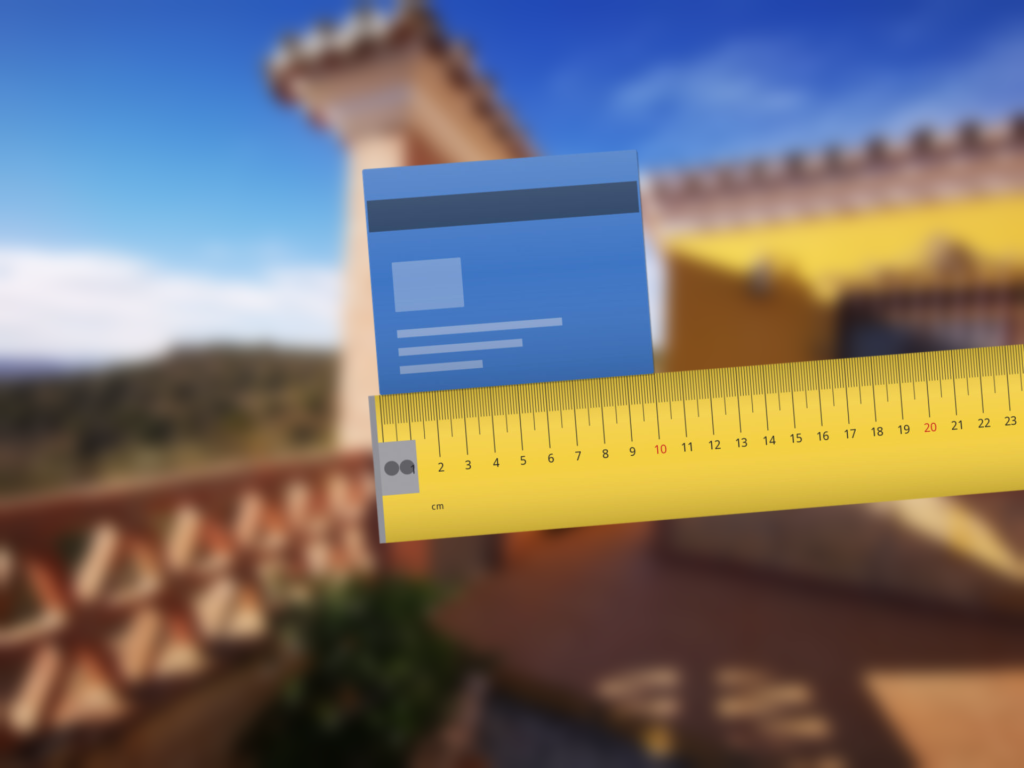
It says 10 cm
